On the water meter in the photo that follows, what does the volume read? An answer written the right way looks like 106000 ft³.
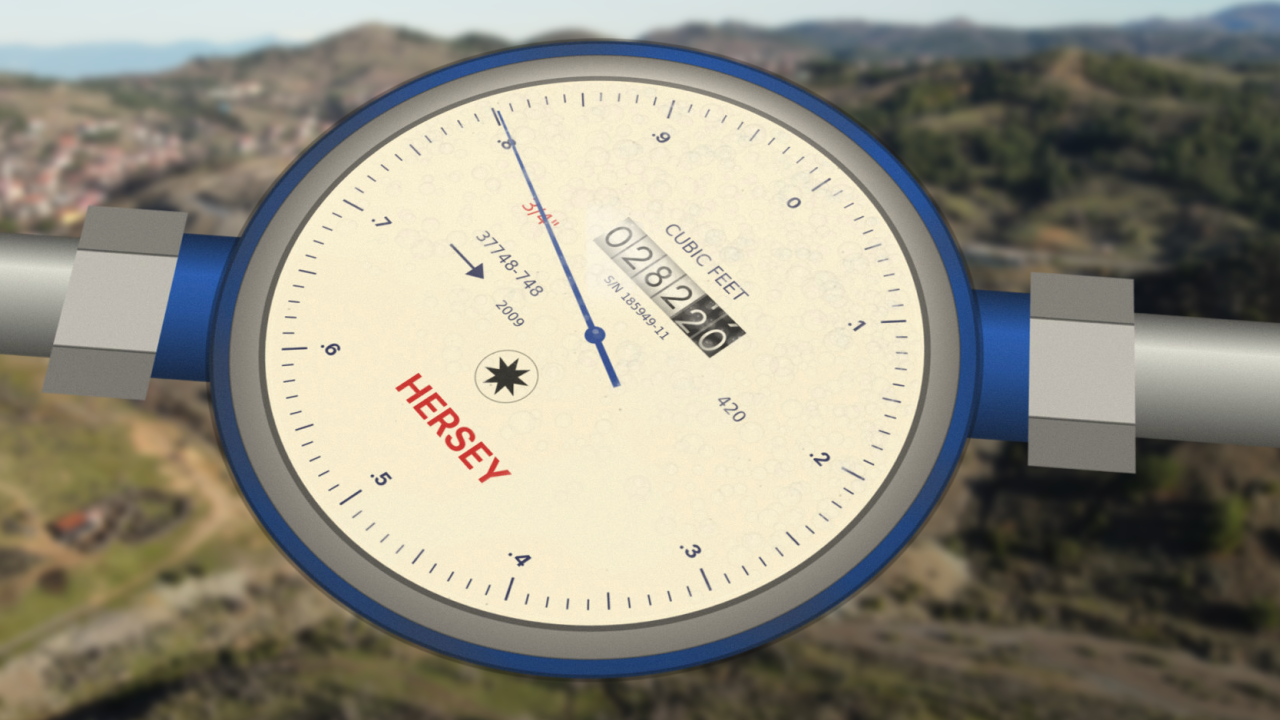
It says 28219.80 ft³
